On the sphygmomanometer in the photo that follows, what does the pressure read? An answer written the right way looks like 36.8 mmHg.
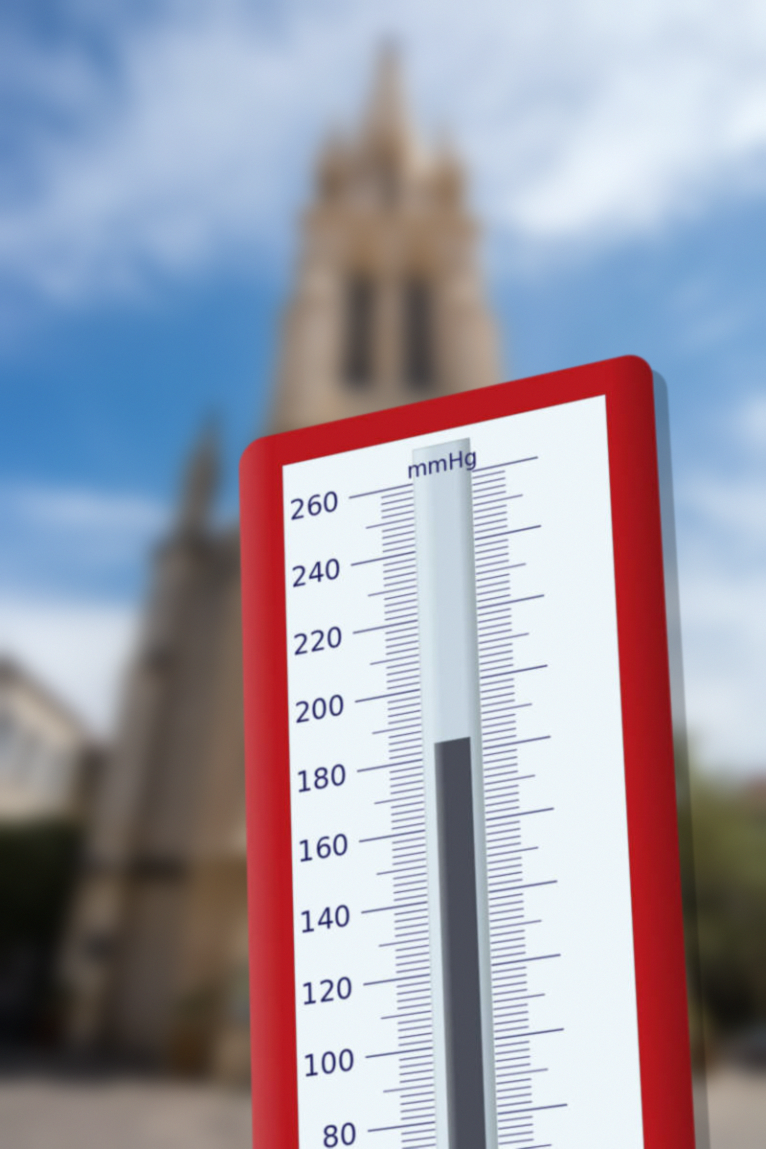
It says 184 mmHg
